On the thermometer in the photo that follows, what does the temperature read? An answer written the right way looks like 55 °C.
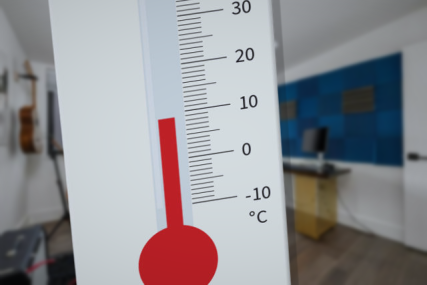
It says 9 °C
